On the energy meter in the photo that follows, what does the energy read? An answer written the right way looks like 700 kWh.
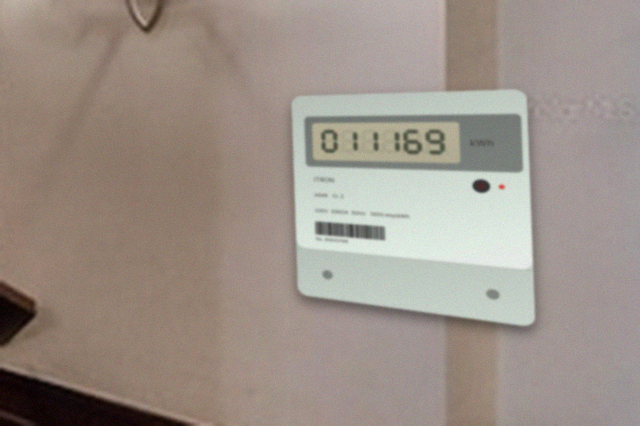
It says 11169 kWh
